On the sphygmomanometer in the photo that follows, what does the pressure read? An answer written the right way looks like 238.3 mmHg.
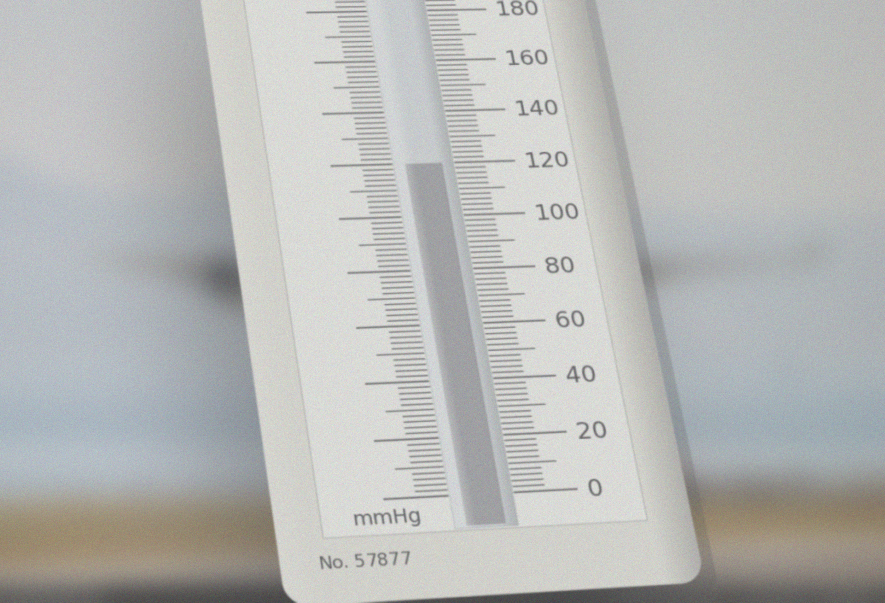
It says 120 mmHg
